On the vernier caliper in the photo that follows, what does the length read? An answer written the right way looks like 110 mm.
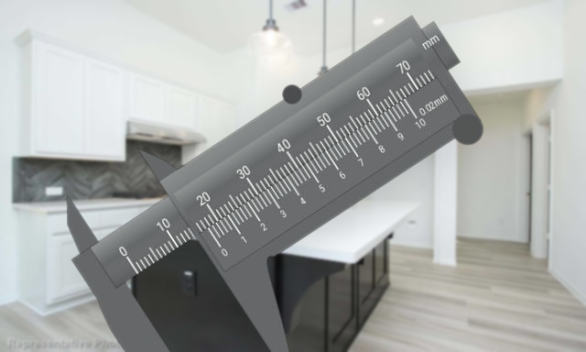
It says 17.5 mm
